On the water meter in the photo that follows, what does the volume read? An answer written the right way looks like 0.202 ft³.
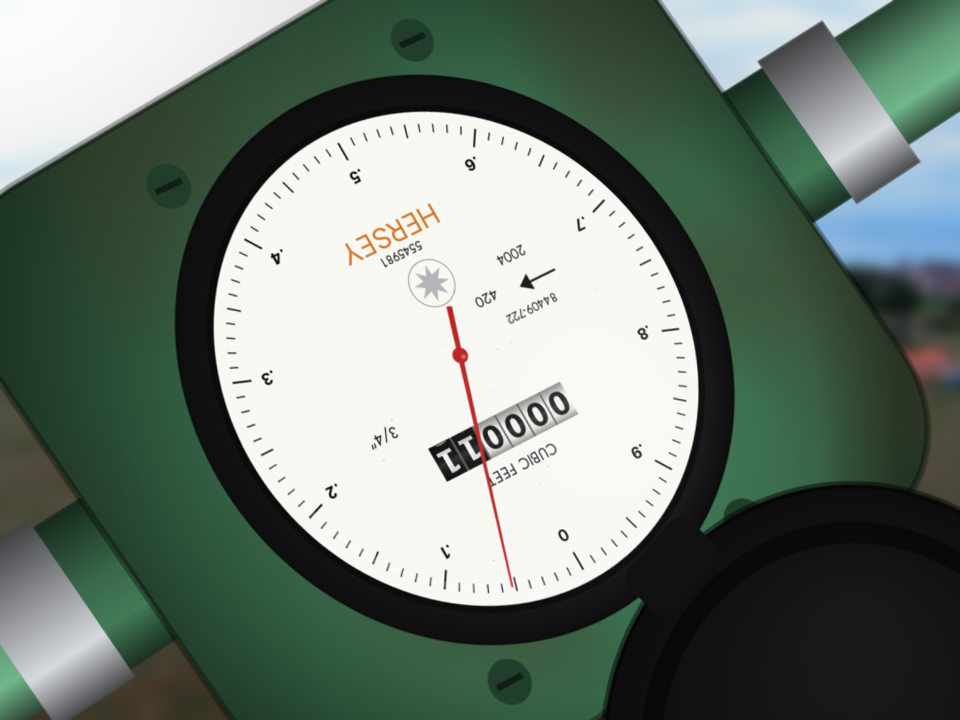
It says 11.05 ft³
